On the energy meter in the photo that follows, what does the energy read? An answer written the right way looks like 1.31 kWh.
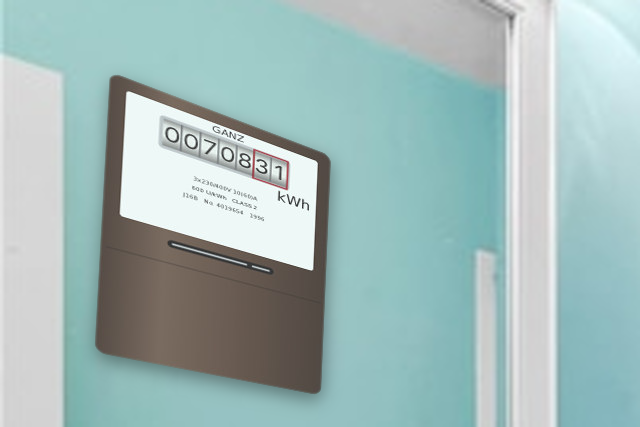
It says 708.31 kWh
